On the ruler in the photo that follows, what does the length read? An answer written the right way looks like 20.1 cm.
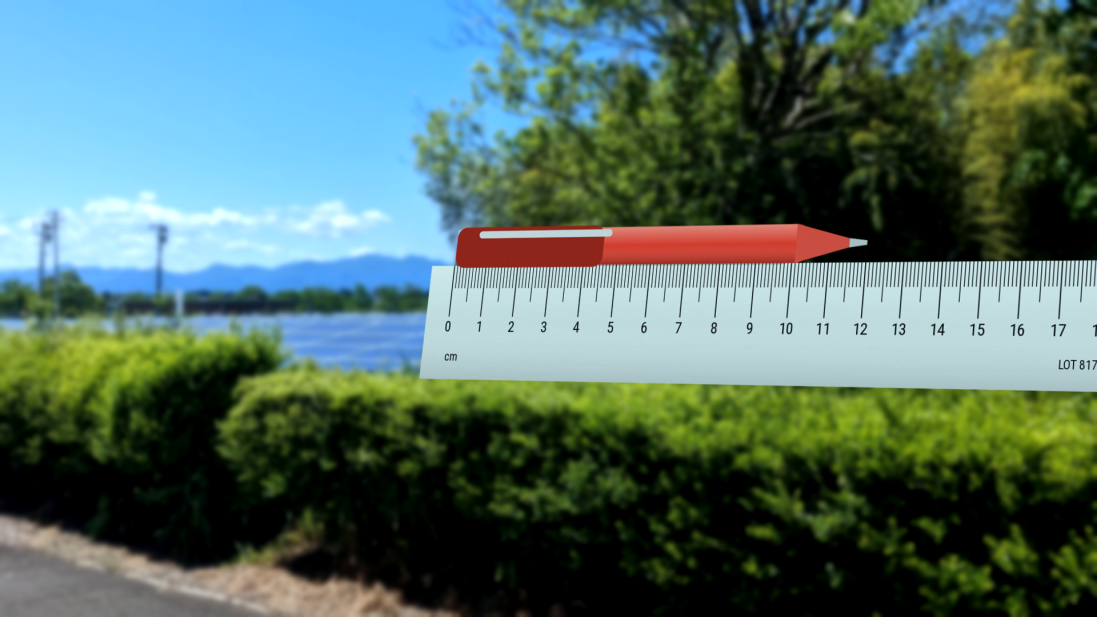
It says 12 cm
